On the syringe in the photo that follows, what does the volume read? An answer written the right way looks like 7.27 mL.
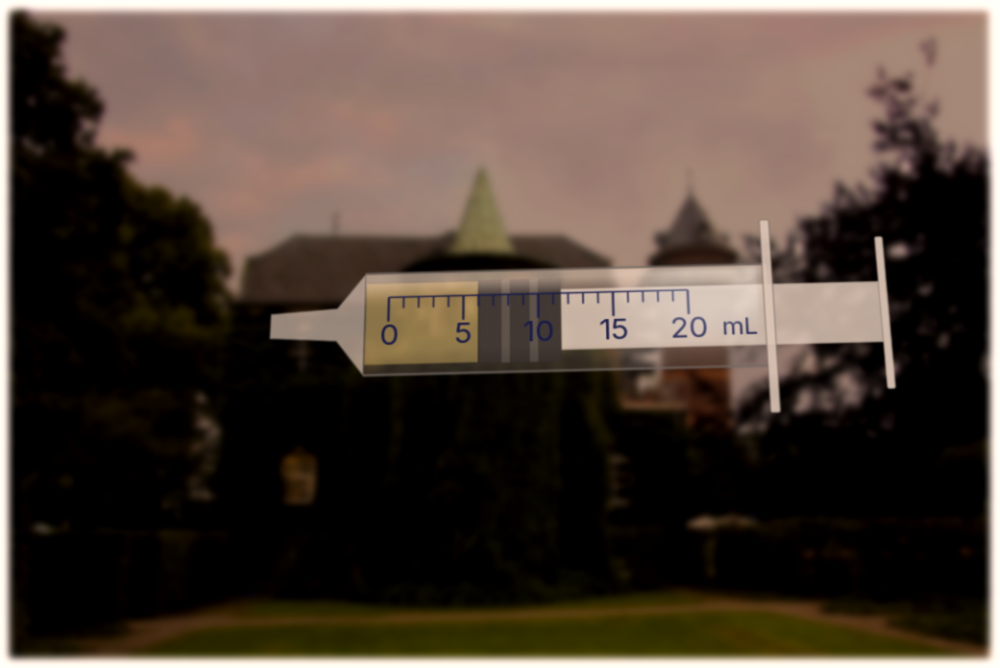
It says 6 mL
